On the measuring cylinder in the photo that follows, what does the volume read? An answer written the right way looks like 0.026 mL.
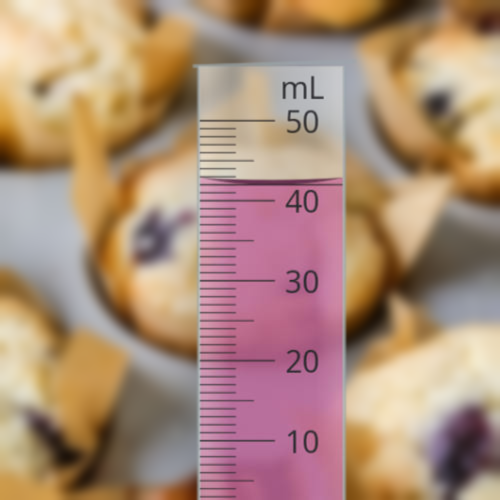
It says 42 mL
